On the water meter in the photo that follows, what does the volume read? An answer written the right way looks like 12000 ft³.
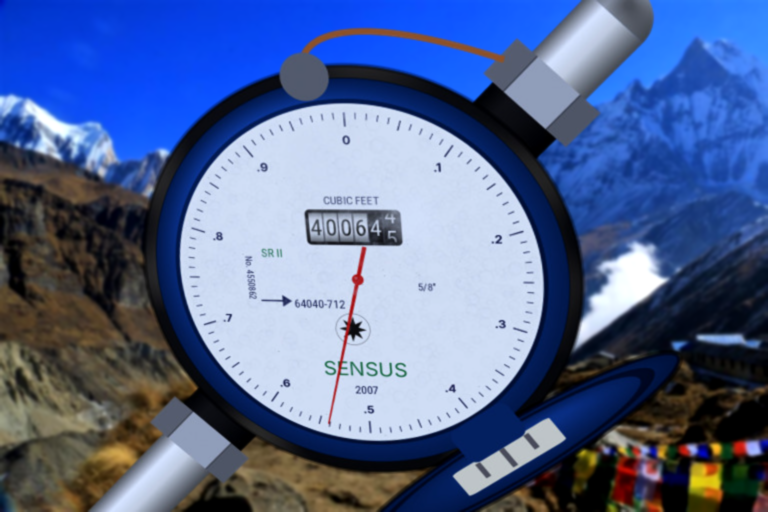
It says 400644.54 ft³
